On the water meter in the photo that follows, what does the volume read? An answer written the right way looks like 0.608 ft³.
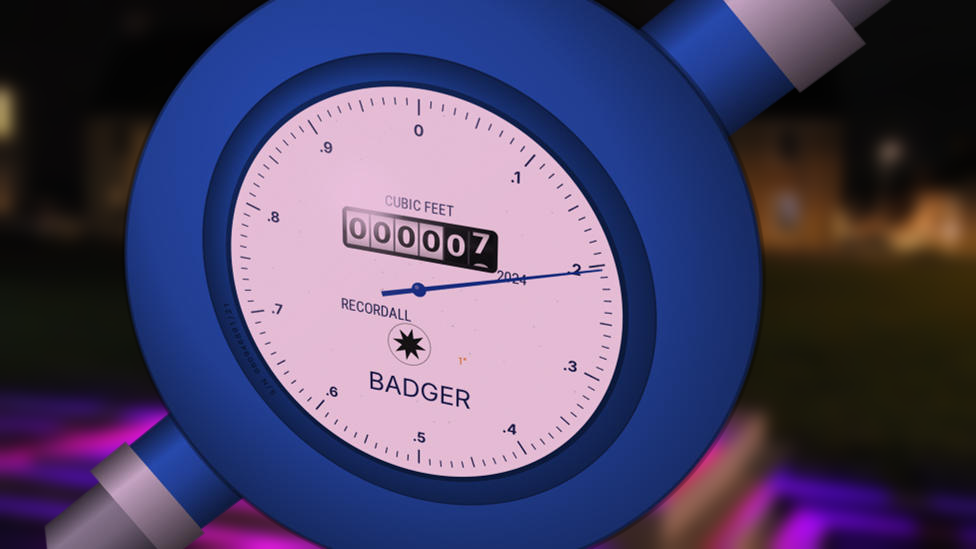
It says 7.20 ft³
